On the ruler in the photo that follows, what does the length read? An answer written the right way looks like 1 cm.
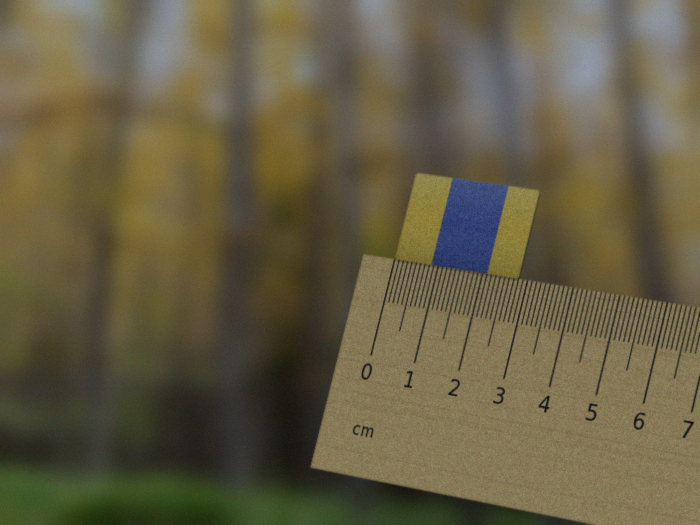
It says 2.8 cm
